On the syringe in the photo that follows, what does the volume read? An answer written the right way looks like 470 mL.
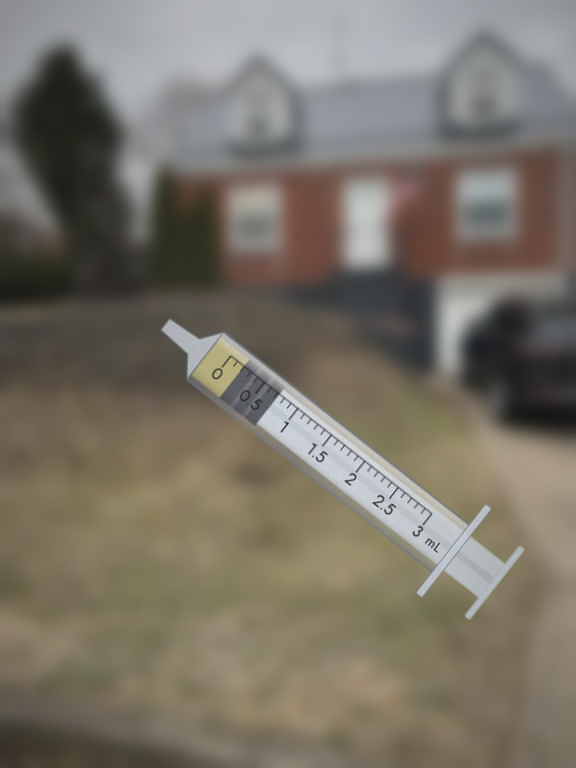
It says 0.2 mL
